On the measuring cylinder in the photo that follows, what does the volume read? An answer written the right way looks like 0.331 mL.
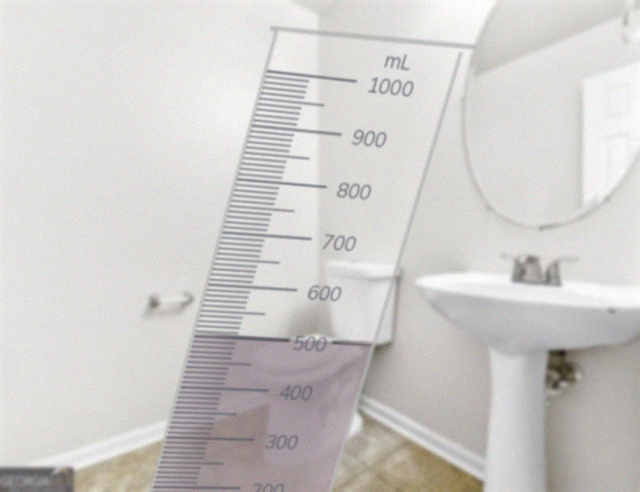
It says 500 mL
